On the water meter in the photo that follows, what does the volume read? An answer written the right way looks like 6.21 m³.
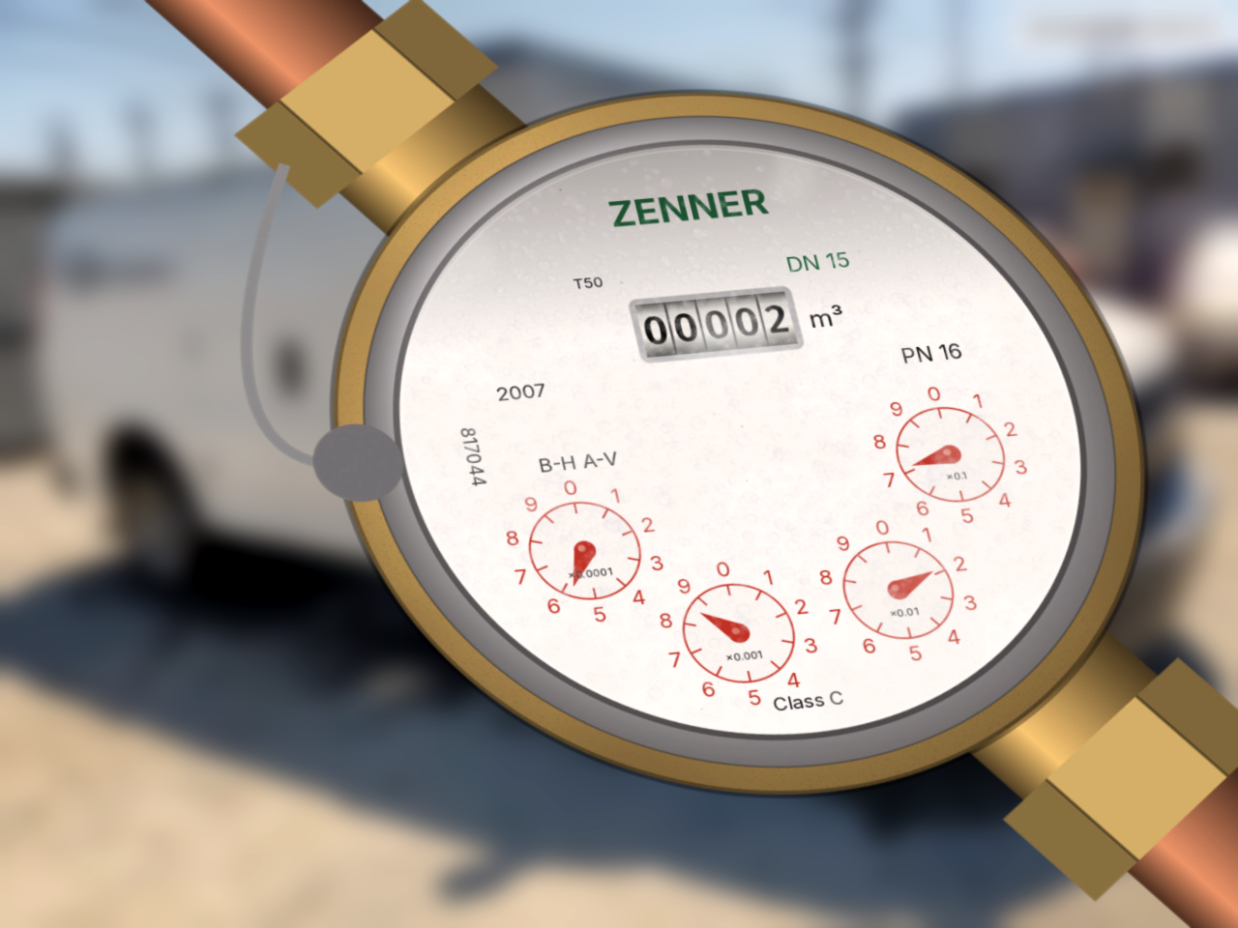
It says 2.7185 m³
